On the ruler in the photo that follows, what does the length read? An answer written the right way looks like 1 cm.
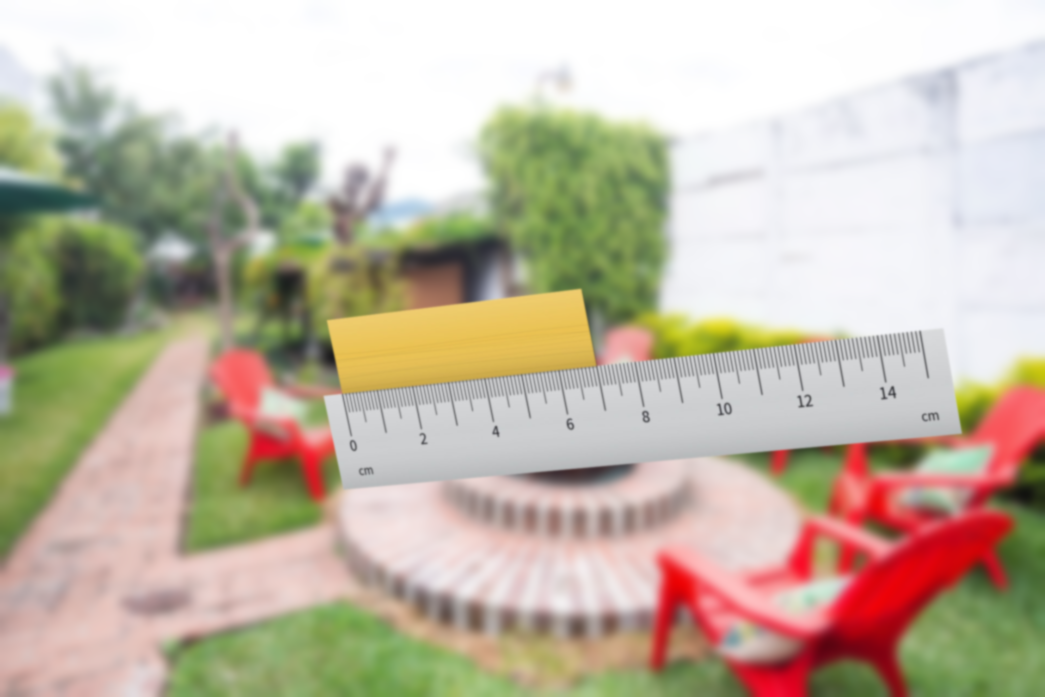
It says 7 cm
